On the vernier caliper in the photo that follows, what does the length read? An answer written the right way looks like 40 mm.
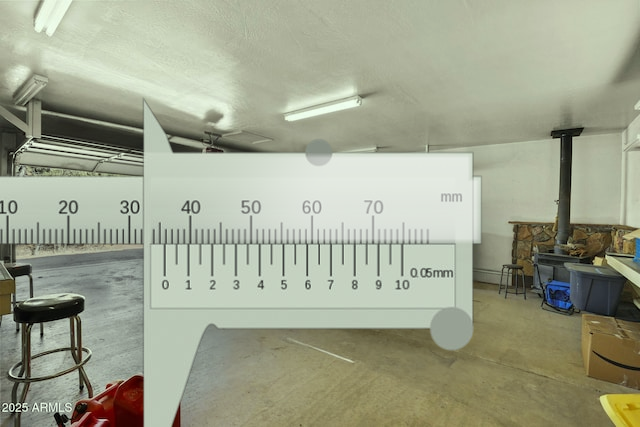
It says 35.8 mm
